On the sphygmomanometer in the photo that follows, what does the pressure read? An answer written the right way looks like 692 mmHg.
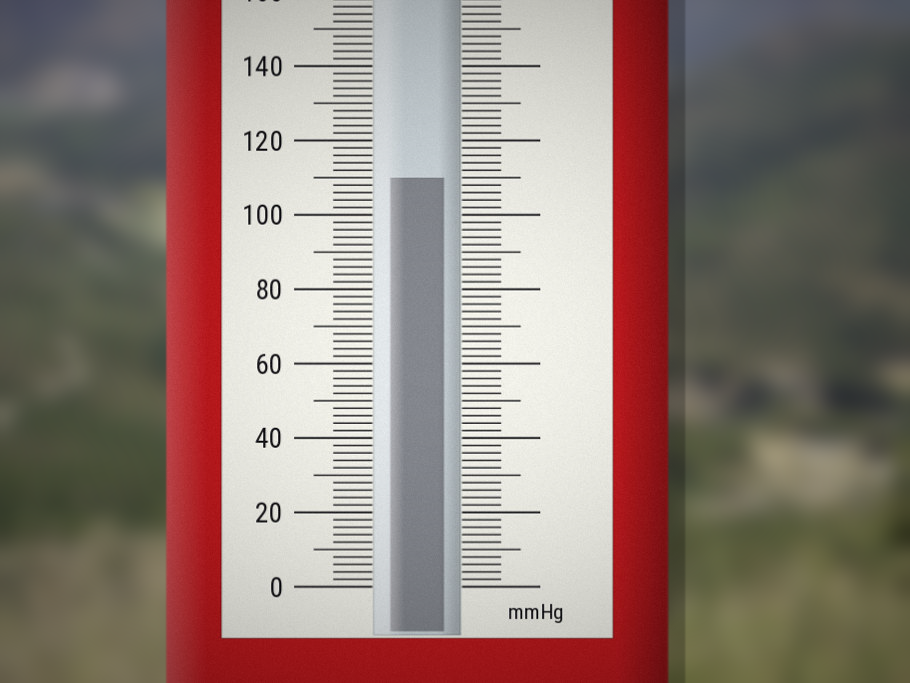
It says 110 mmHg
